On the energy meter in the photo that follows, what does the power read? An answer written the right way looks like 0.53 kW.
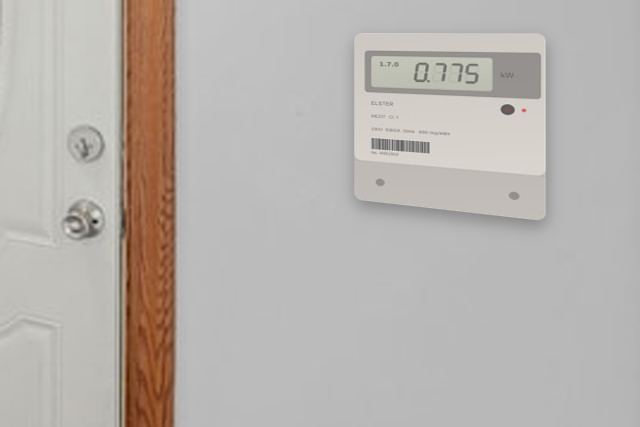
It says 0.775 kW
